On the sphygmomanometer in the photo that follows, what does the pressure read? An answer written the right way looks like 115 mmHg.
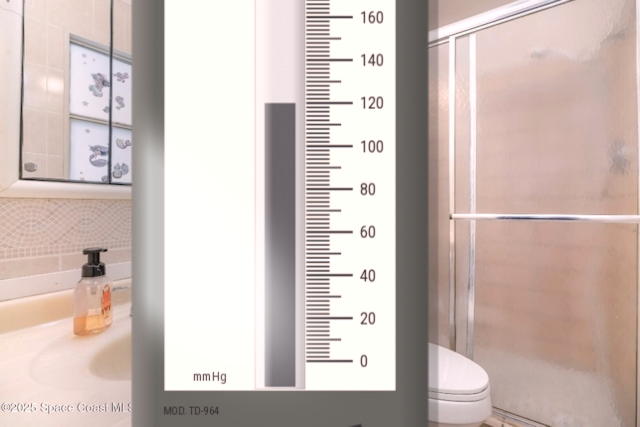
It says 120 mmHg
